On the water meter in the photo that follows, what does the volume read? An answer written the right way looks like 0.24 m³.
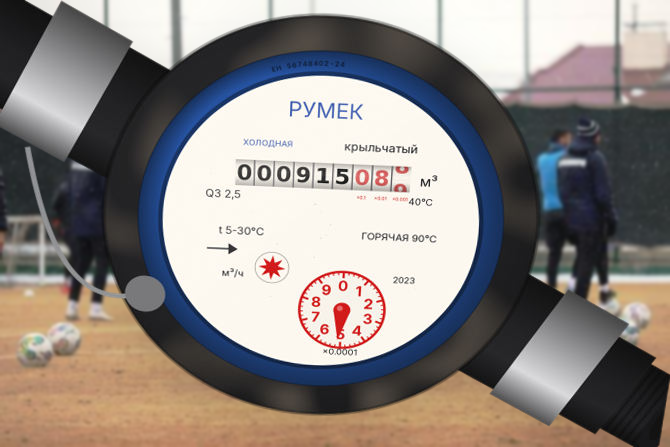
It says 915.0885 m³
